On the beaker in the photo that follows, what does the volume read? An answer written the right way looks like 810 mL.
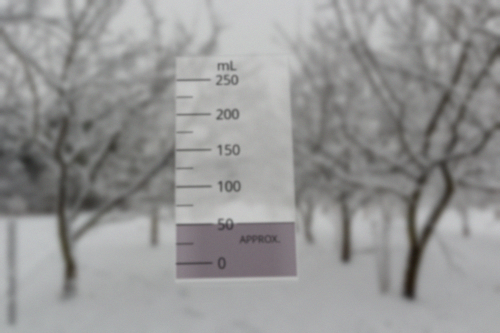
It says 50 mL
